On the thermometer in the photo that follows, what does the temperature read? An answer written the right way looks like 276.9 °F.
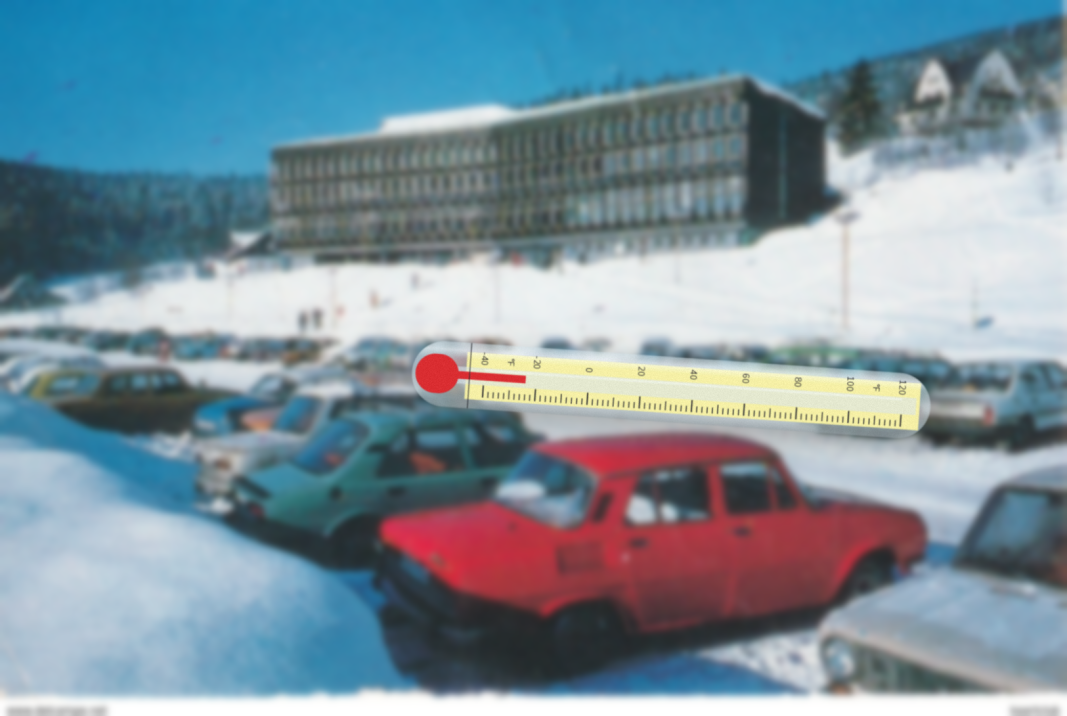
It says -24 °F
